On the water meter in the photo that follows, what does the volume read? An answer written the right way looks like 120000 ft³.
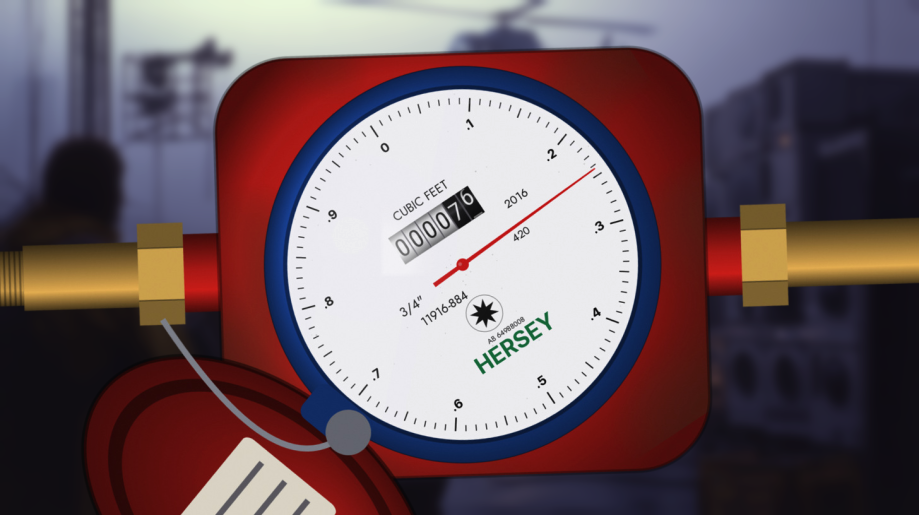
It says 76.24 ft³
